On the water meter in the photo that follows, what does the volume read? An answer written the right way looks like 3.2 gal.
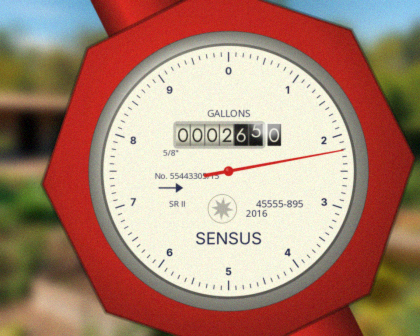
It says 2652.2 gal
